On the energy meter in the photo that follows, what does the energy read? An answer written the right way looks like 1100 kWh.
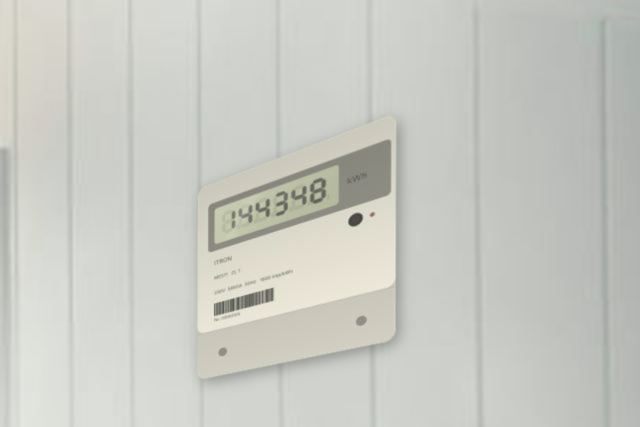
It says 144348 kWh
